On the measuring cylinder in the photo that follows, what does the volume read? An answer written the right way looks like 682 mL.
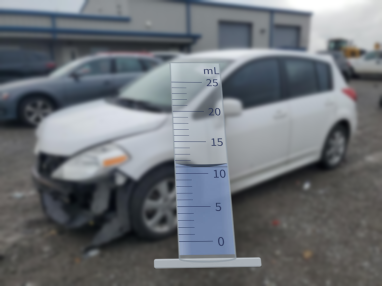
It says 11 mL
